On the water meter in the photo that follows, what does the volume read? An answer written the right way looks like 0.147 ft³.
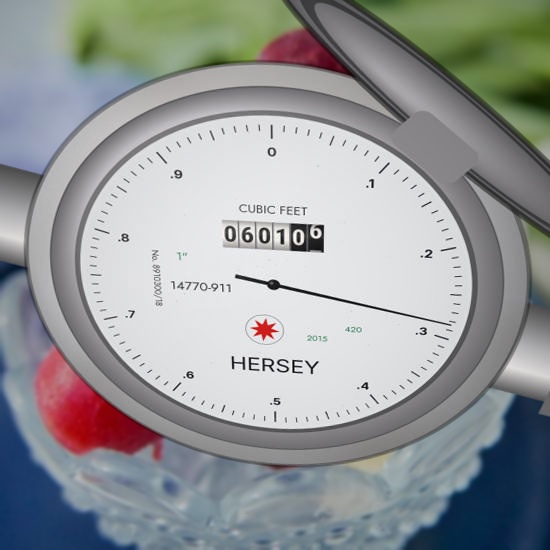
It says 60106.28 ft³
